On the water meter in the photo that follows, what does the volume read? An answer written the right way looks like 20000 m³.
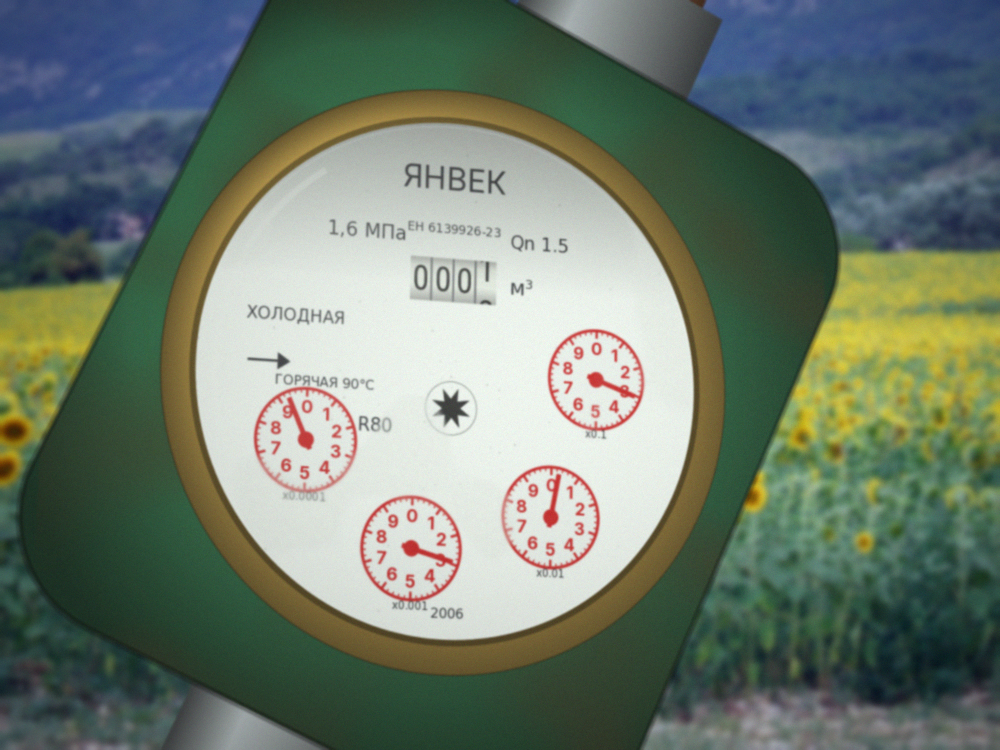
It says 1.3029 m³
